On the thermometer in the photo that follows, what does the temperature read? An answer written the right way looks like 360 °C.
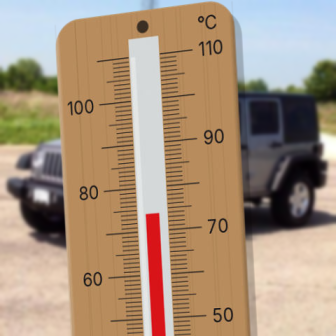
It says 74 °C
